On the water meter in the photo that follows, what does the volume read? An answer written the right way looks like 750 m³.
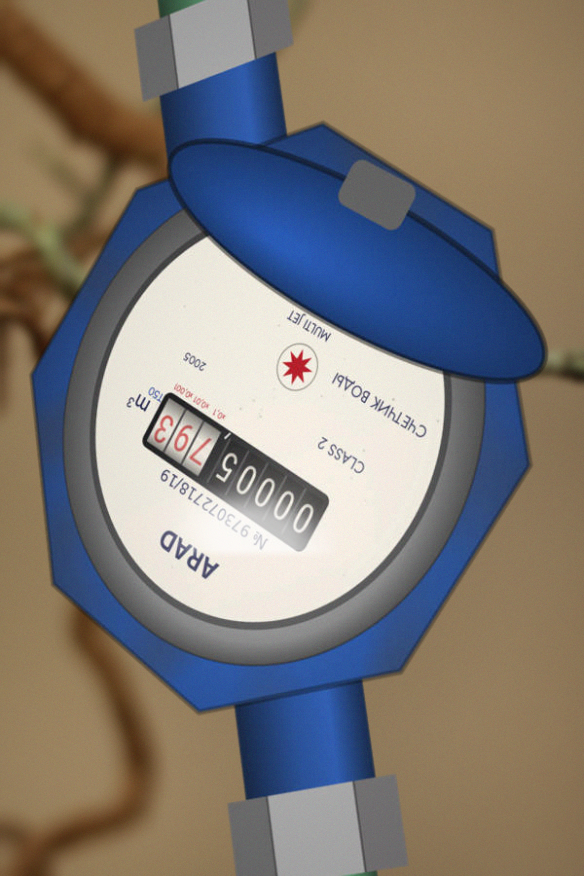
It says 5.793 m³
